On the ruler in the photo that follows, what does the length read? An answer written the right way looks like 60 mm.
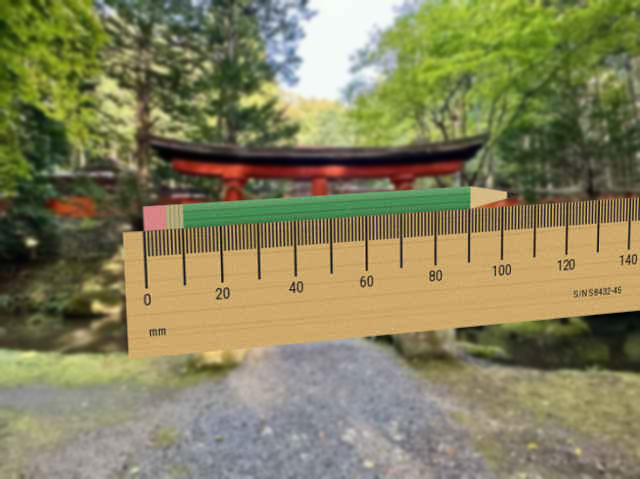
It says 105 mm
